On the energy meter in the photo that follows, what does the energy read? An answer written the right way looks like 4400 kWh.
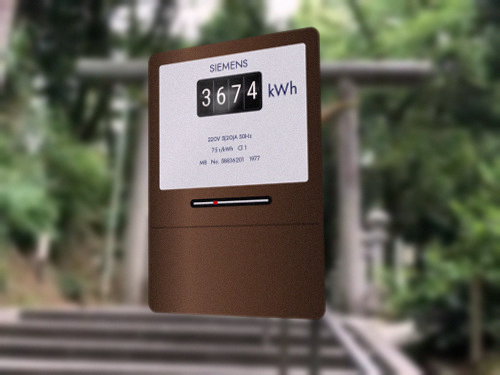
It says 3674 kWh
